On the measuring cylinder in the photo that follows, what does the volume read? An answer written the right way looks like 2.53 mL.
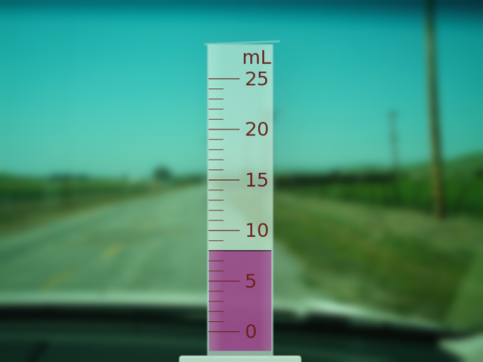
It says 8 mL
